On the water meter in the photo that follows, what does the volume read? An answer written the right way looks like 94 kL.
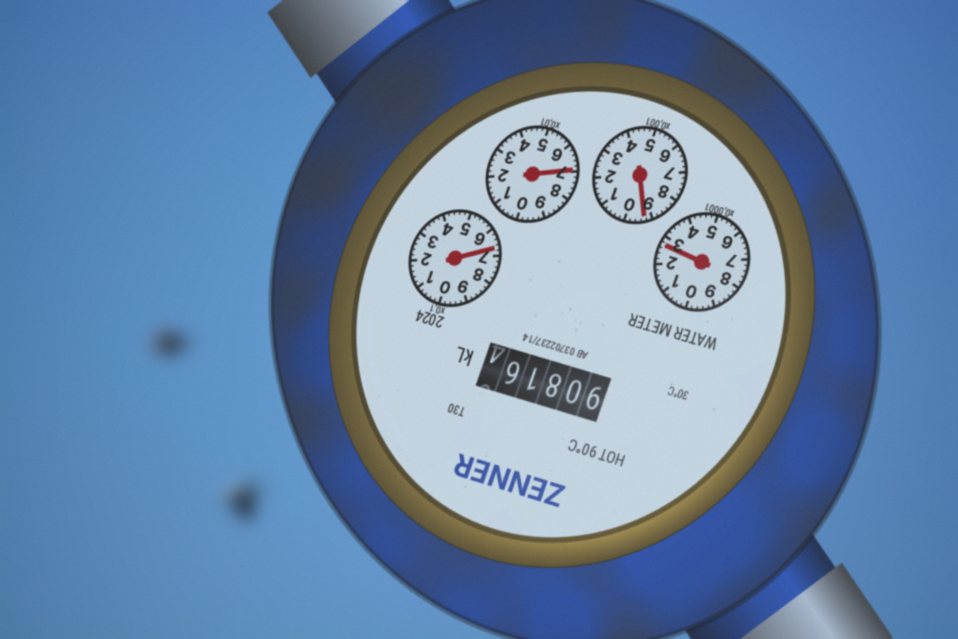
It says 908163.6692 kL
